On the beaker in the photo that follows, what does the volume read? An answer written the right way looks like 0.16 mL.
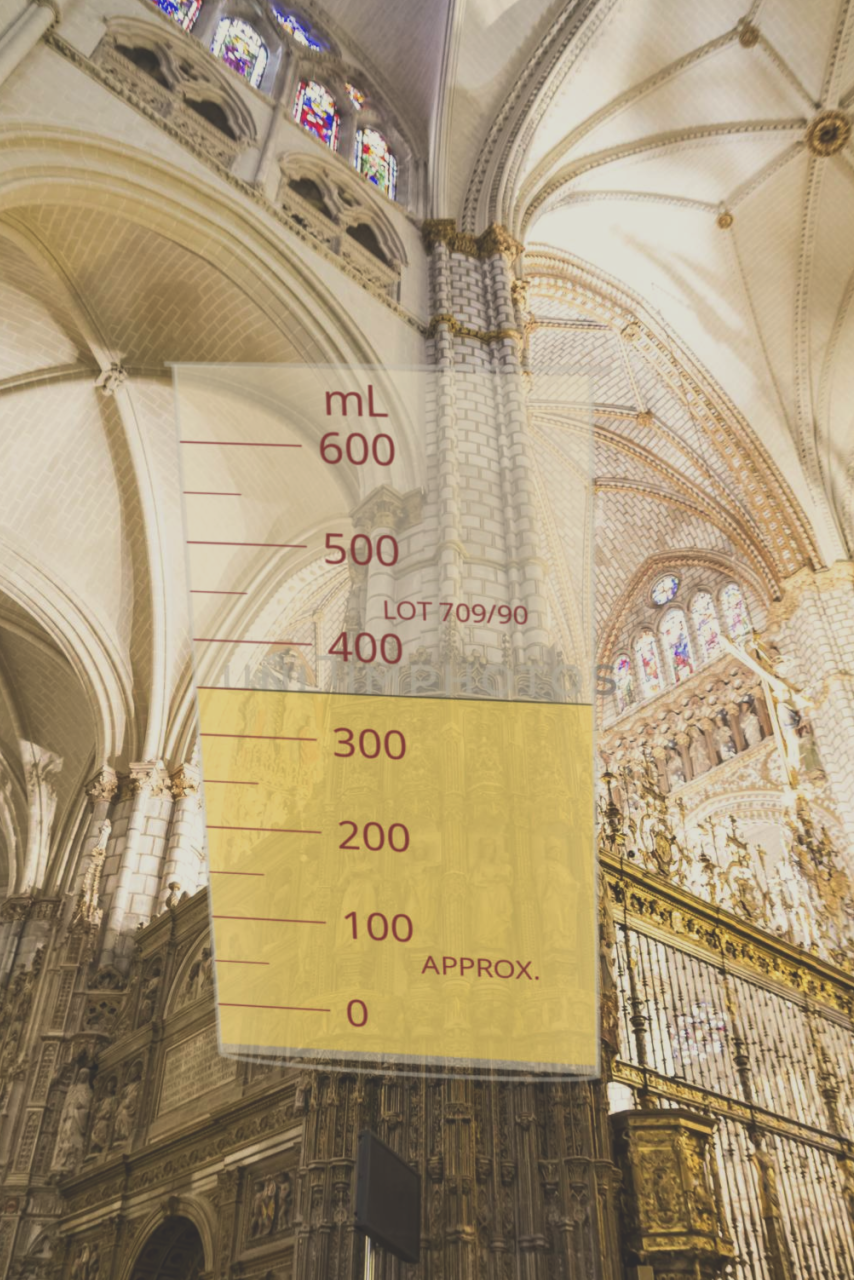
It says 350 mL
